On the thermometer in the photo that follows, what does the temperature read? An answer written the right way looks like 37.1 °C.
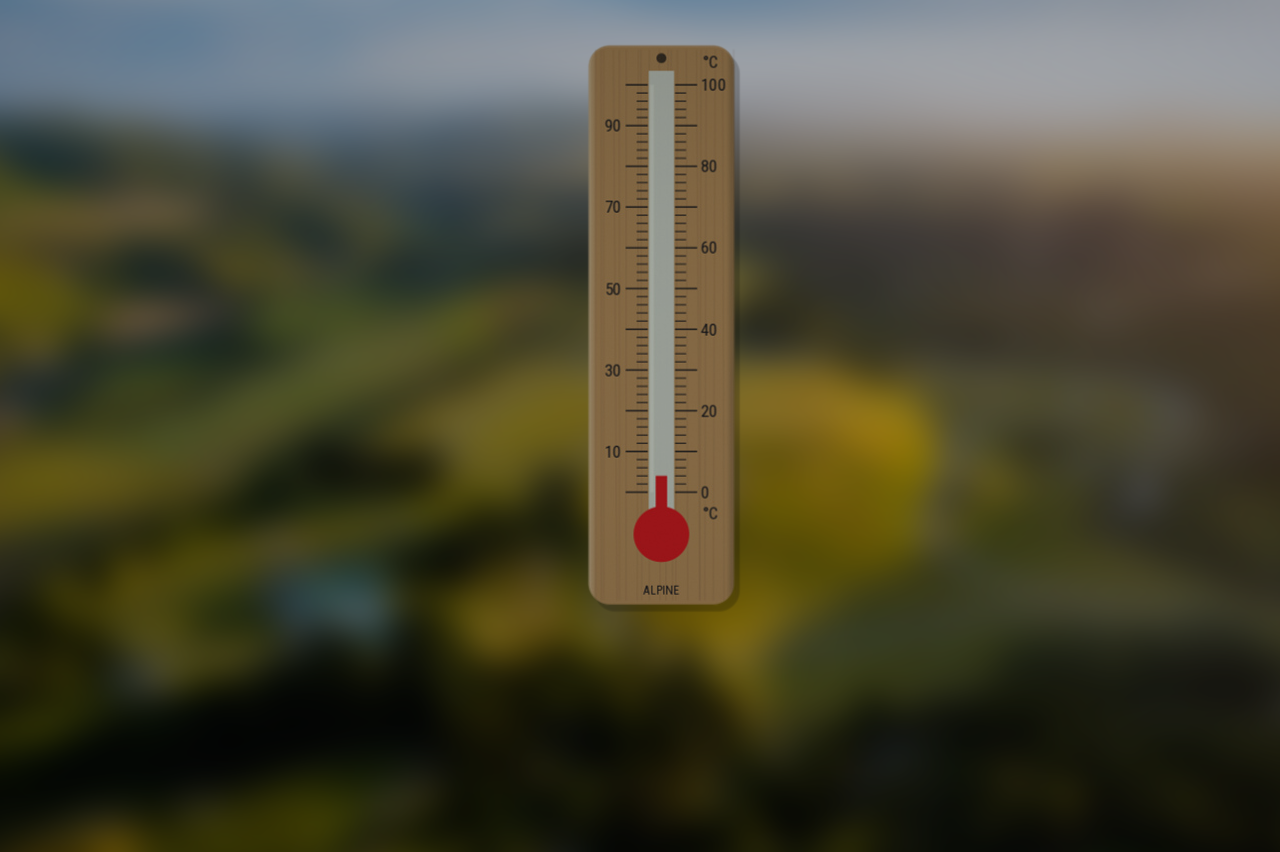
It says 4 °C
